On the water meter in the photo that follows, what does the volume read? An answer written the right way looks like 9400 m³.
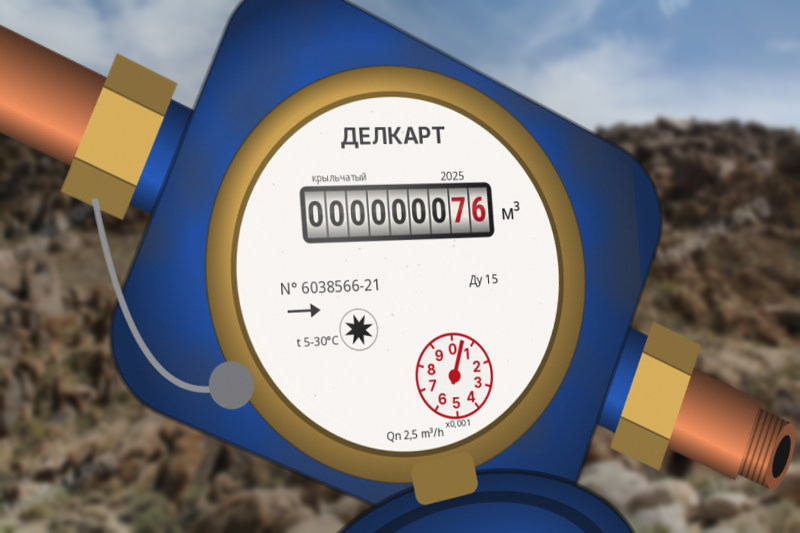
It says 0.760 m³
